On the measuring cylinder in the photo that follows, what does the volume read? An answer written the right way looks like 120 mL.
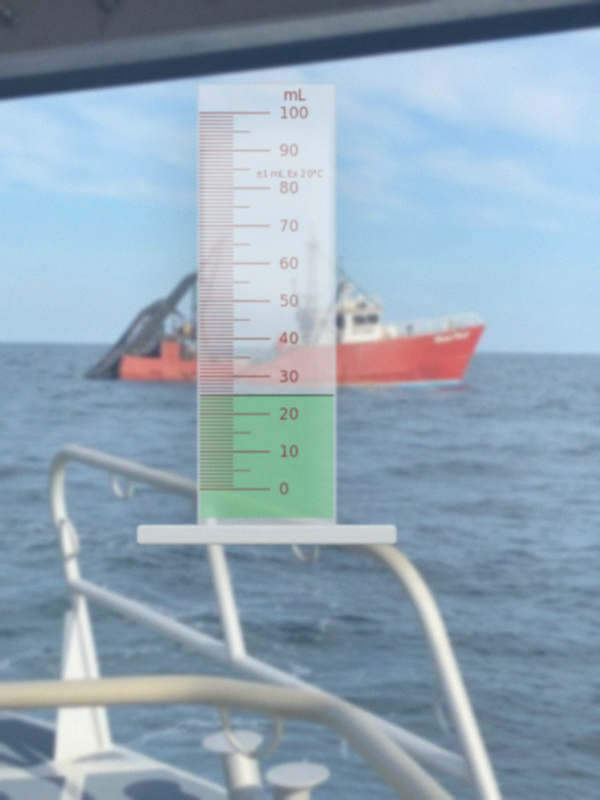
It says 25 mL
